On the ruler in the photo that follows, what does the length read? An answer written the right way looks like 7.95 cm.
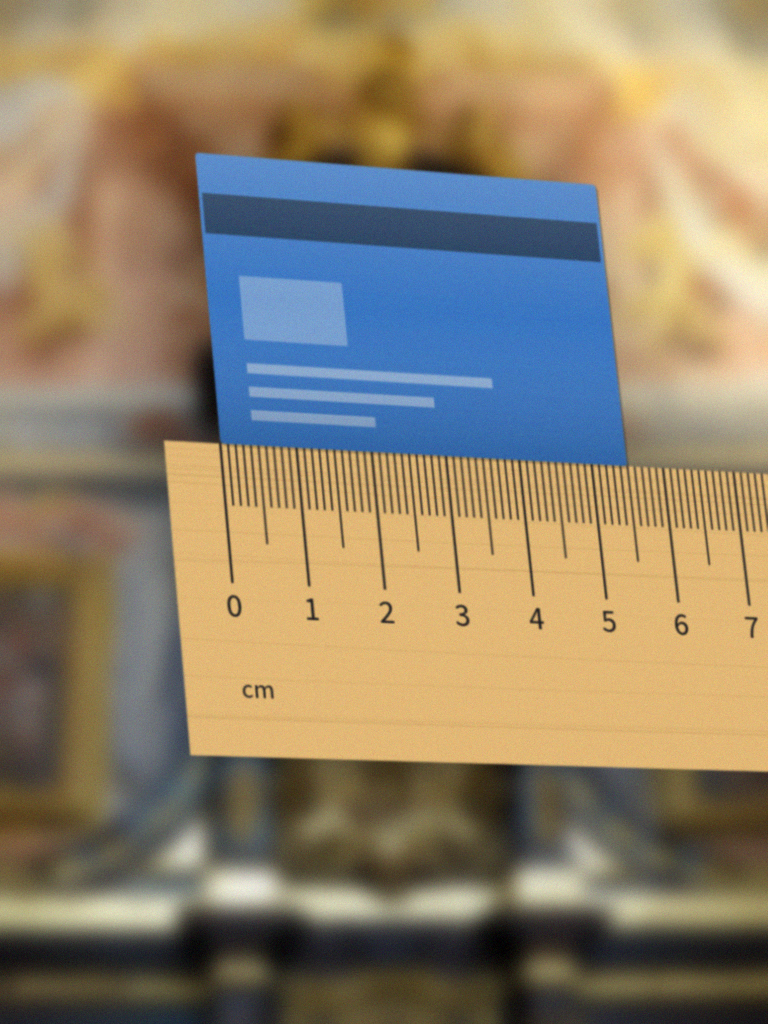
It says 5.5 cm
